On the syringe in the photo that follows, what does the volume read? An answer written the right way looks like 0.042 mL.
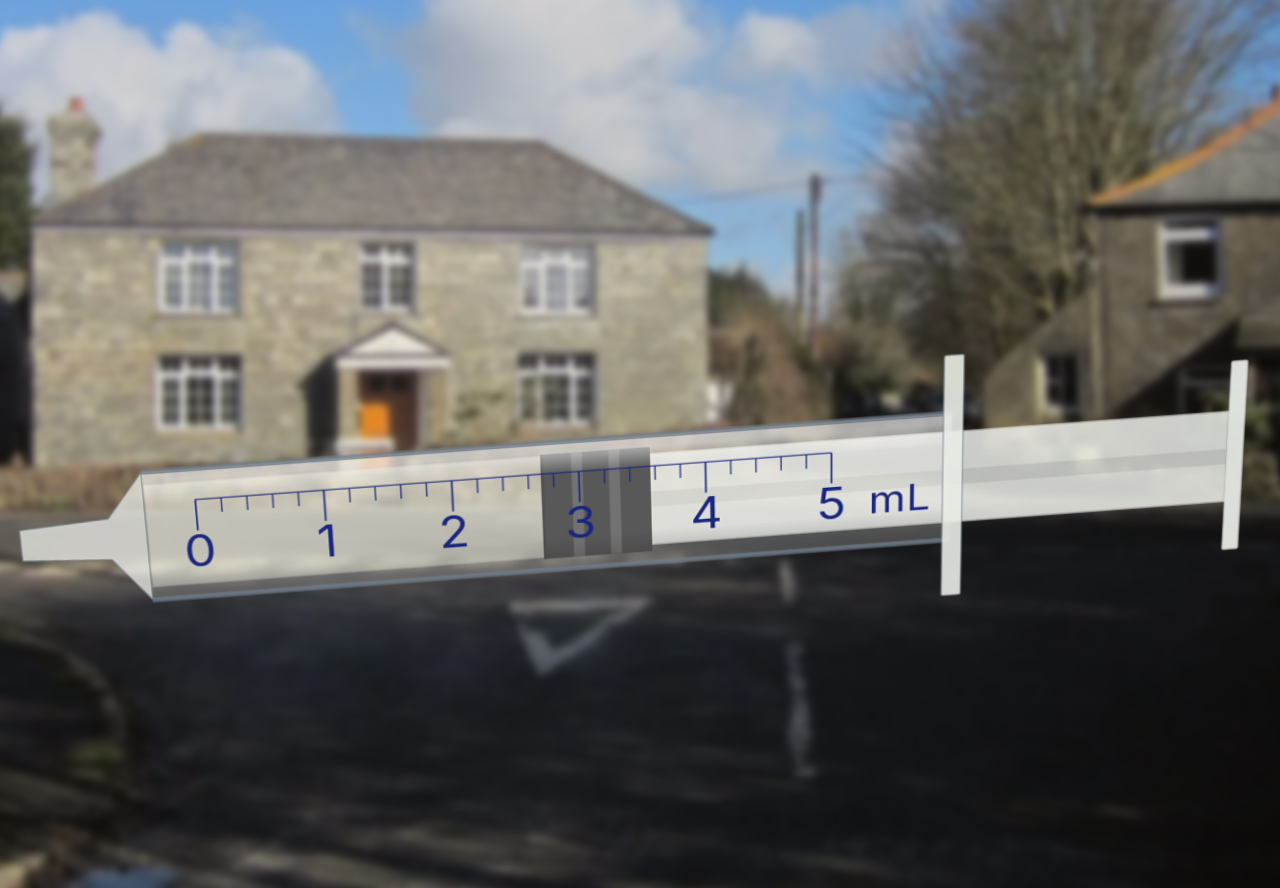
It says 2.7 mL
